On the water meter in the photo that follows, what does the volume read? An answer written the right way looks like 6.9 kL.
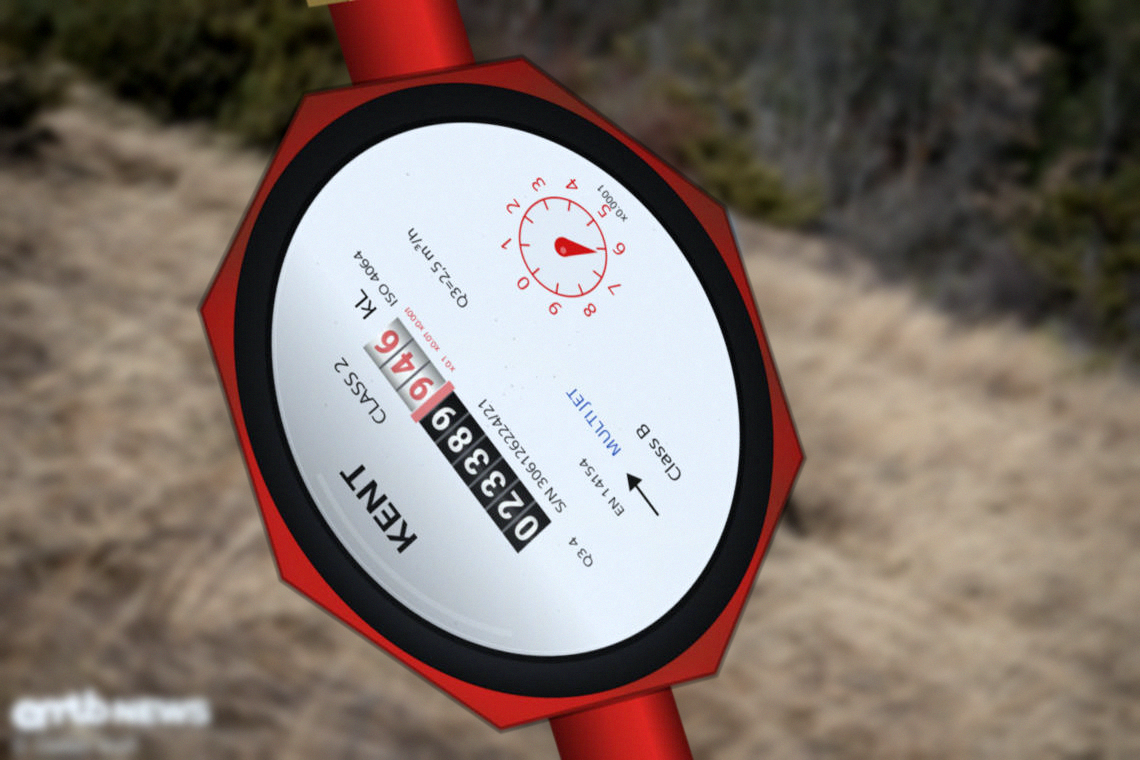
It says 23389.9466 kL
